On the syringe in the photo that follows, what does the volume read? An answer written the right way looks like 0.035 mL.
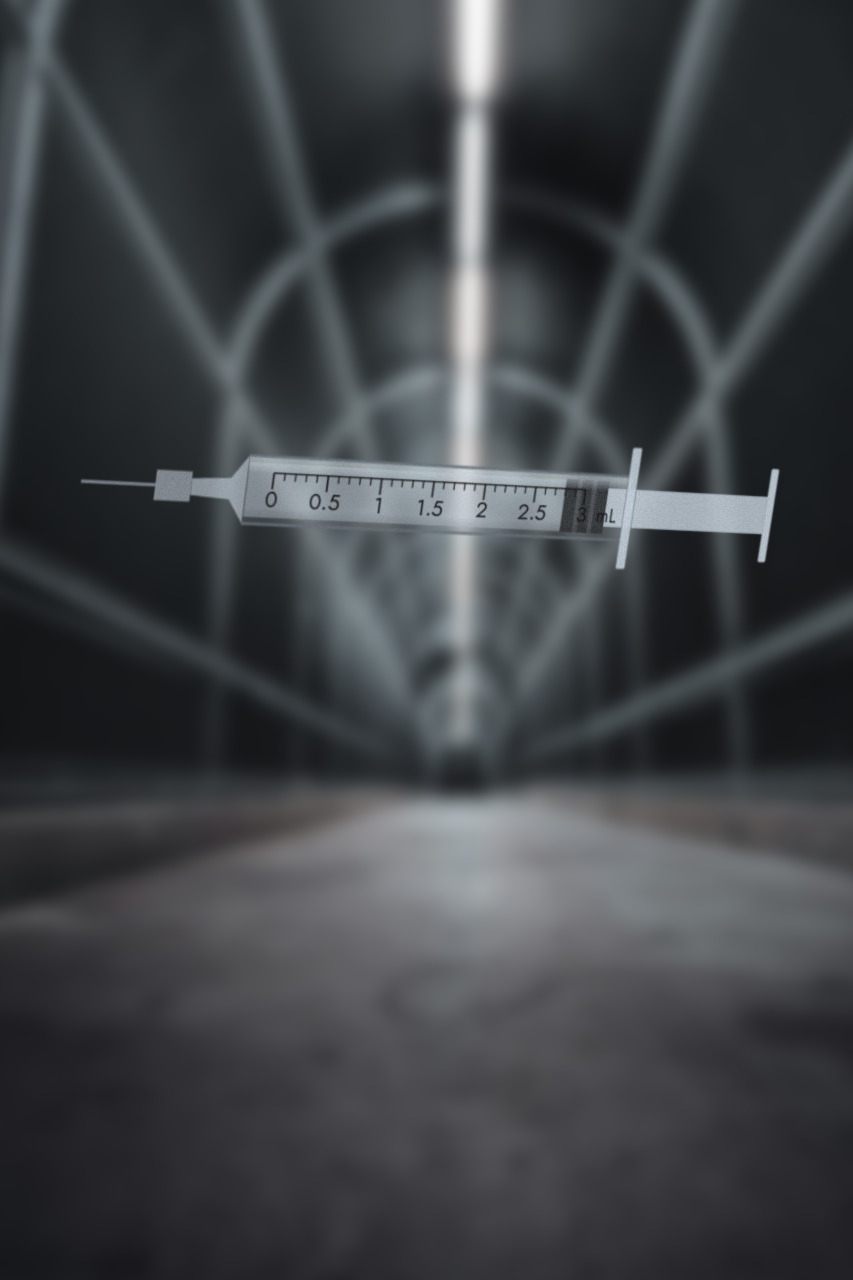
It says 2.8 mL
